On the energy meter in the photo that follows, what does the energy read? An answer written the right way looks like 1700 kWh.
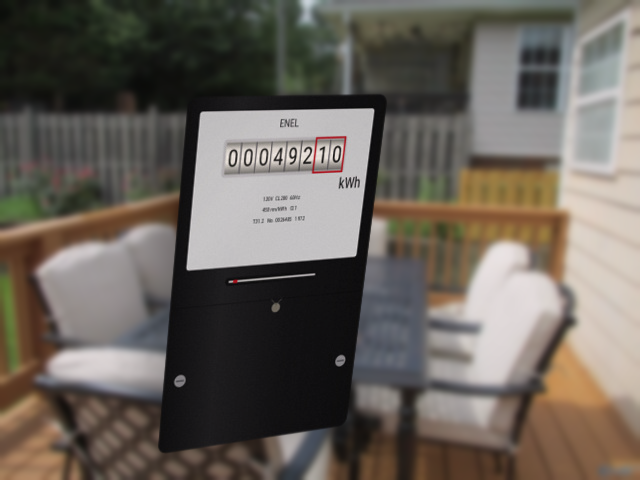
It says 492.10 kWh
